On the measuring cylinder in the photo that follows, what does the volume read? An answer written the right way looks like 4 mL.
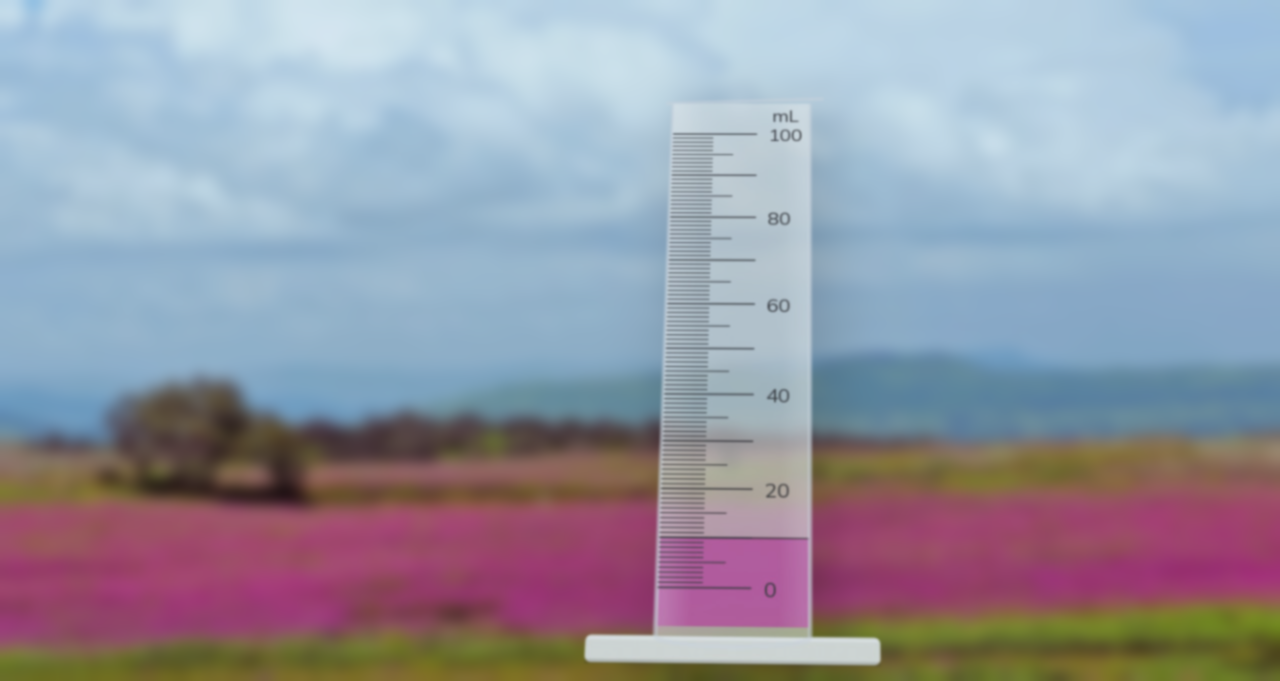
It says 10 mL
